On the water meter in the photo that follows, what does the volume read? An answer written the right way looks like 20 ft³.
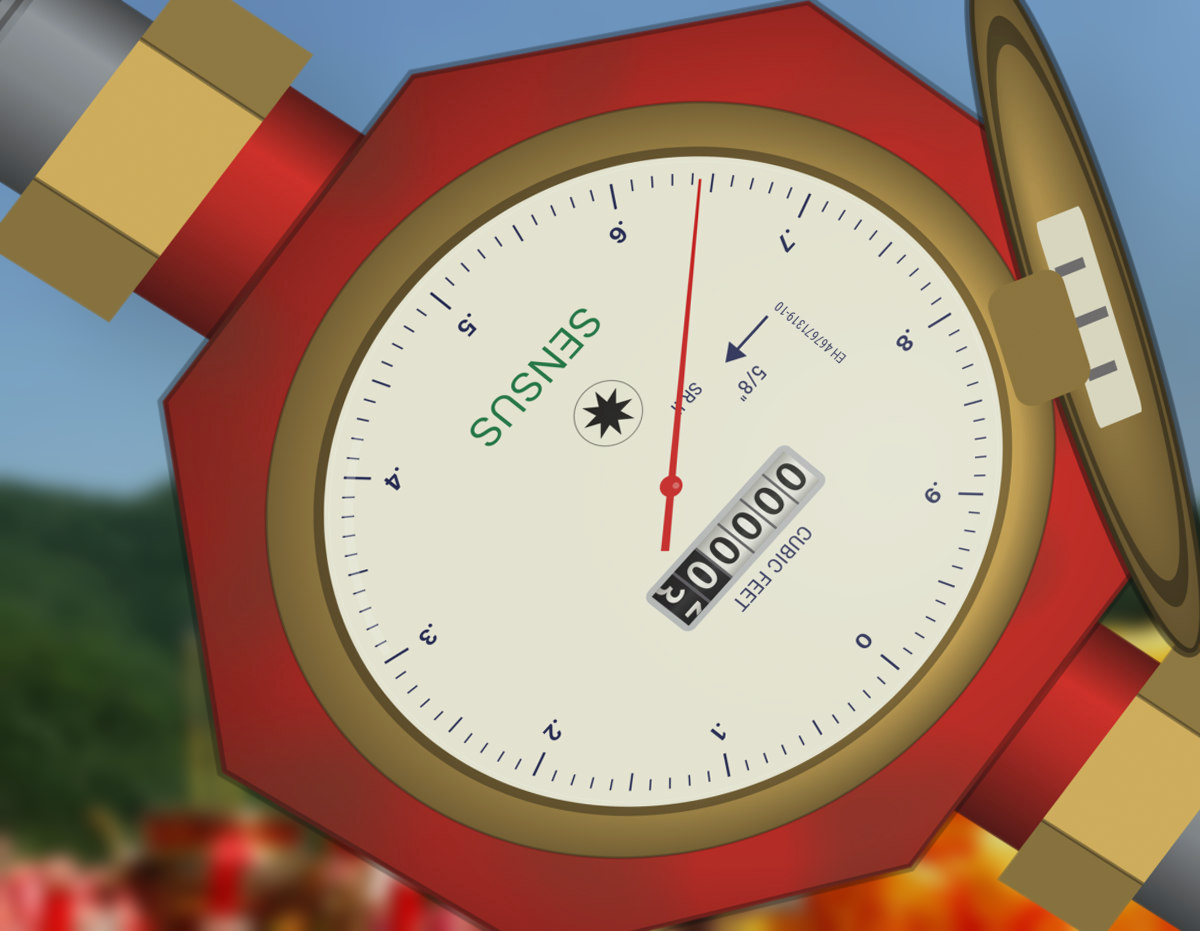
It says 2.64 ft³
